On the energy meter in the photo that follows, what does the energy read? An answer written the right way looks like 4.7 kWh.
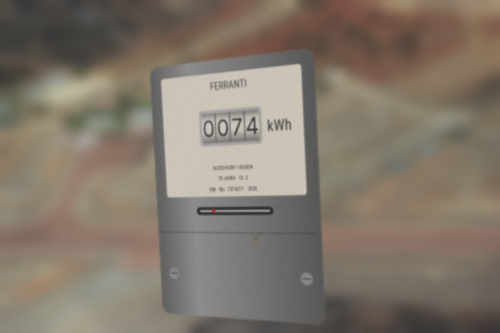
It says 74 kWh
